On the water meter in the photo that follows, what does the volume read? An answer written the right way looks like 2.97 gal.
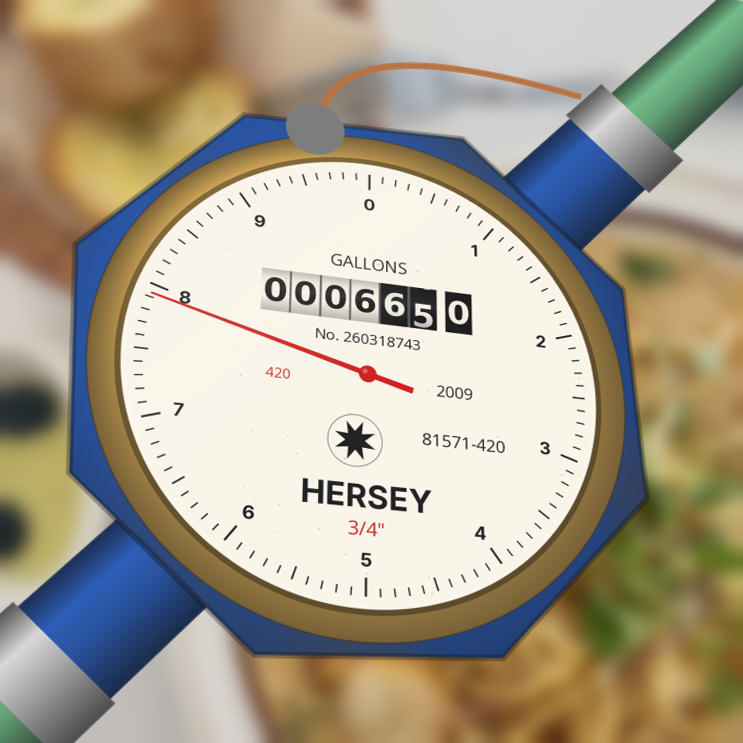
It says 6647.9 gal
